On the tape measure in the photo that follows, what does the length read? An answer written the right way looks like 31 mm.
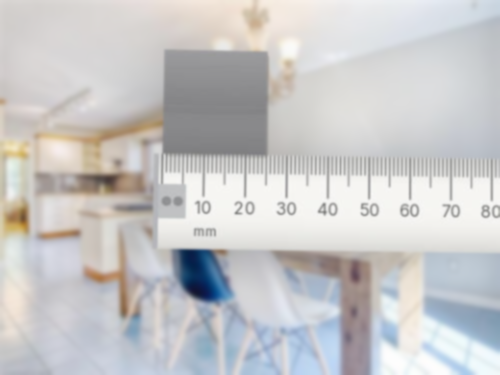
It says 25 mm
